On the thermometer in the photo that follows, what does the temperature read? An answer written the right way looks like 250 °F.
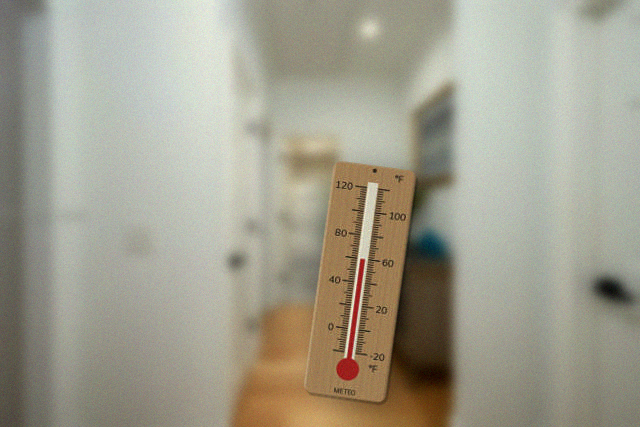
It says 60 °F
